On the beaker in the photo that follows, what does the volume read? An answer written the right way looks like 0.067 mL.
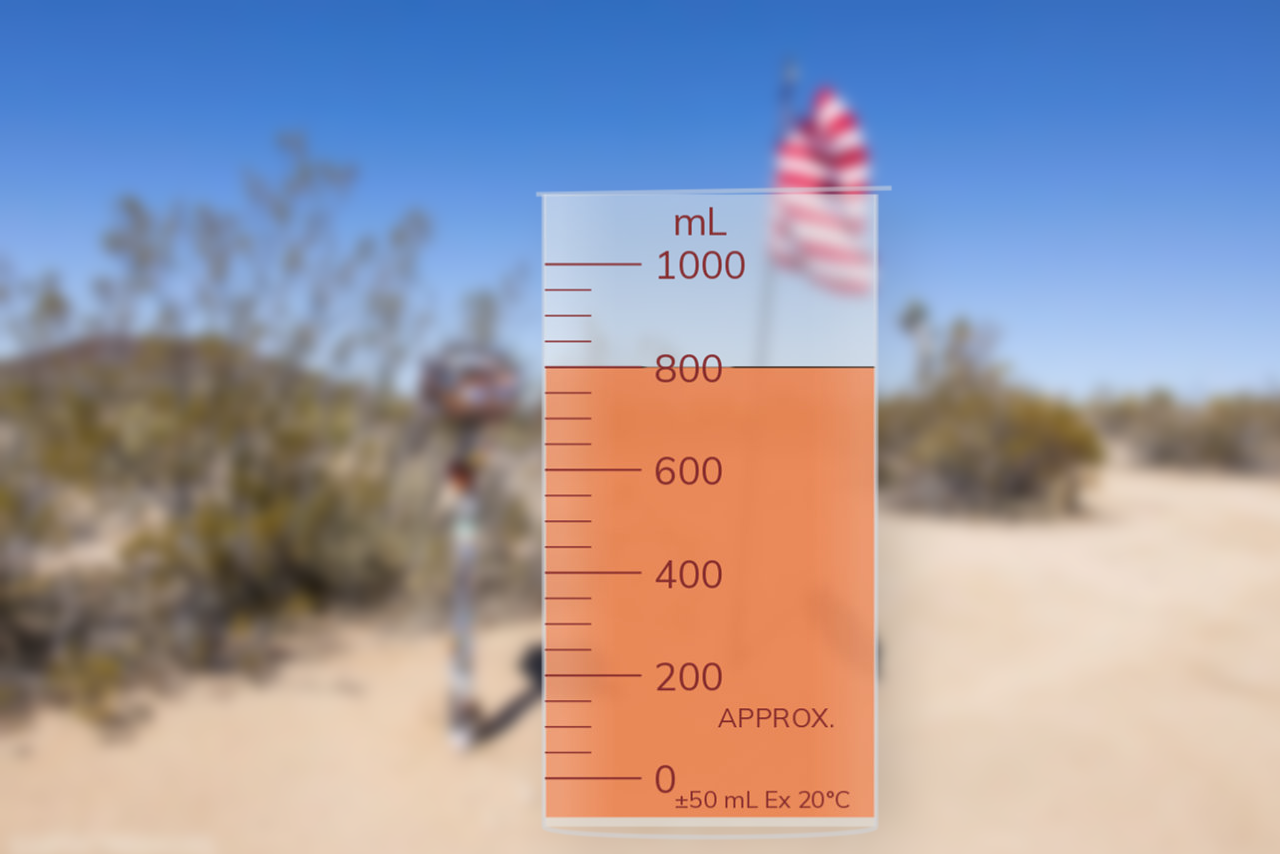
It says 800 mL
